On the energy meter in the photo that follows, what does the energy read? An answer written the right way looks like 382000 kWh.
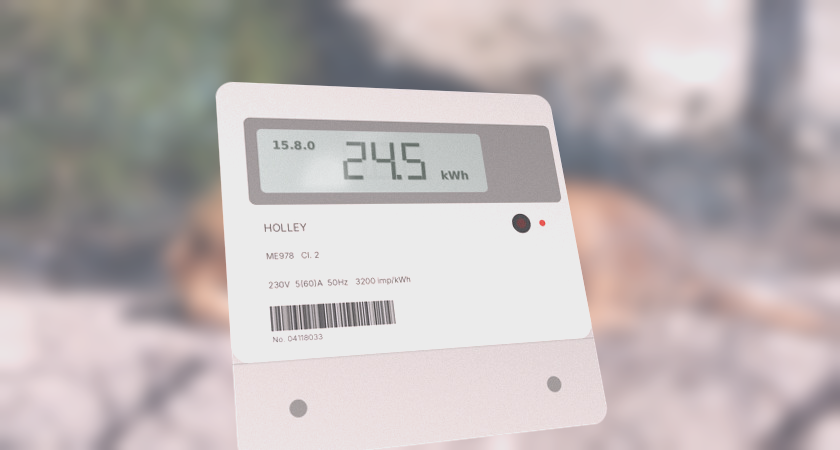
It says 24.5 kWh
